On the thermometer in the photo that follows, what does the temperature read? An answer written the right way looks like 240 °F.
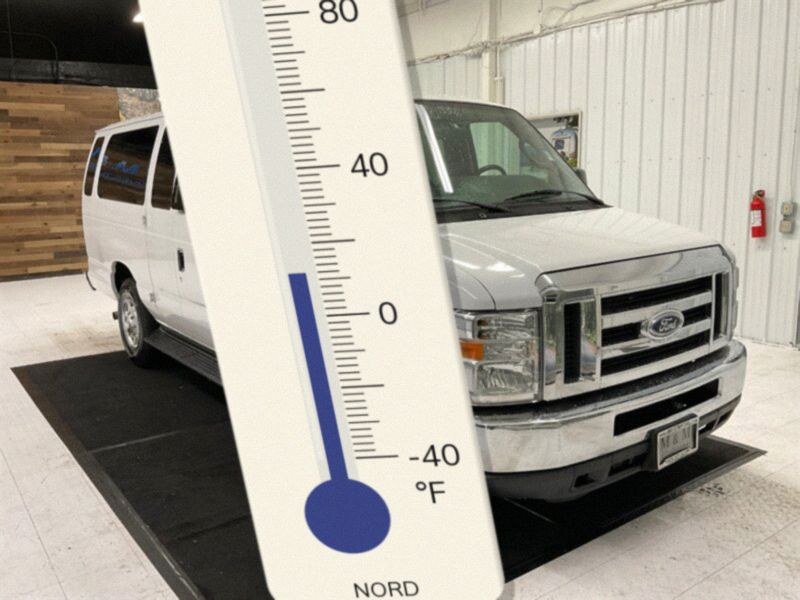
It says 12 °F
